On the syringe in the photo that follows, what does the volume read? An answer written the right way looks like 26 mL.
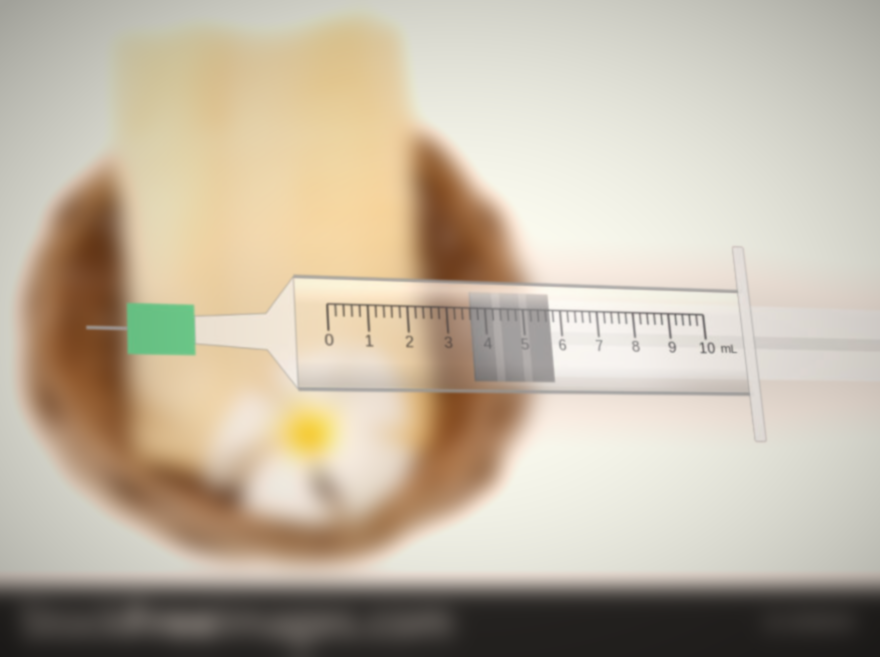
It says 3.6 mL
